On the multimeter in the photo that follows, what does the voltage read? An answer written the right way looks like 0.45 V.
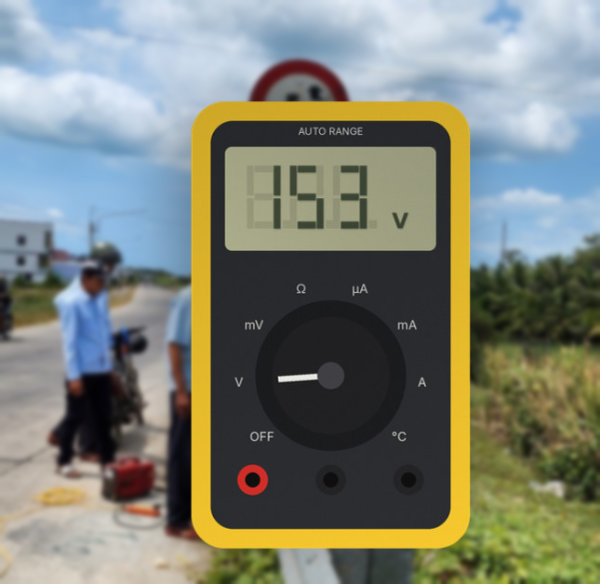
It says 153 V
